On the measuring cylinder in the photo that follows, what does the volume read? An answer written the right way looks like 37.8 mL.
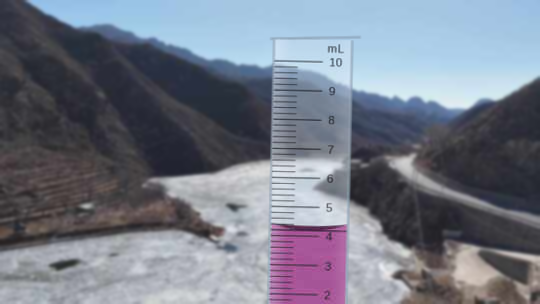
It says 4.2 mL
